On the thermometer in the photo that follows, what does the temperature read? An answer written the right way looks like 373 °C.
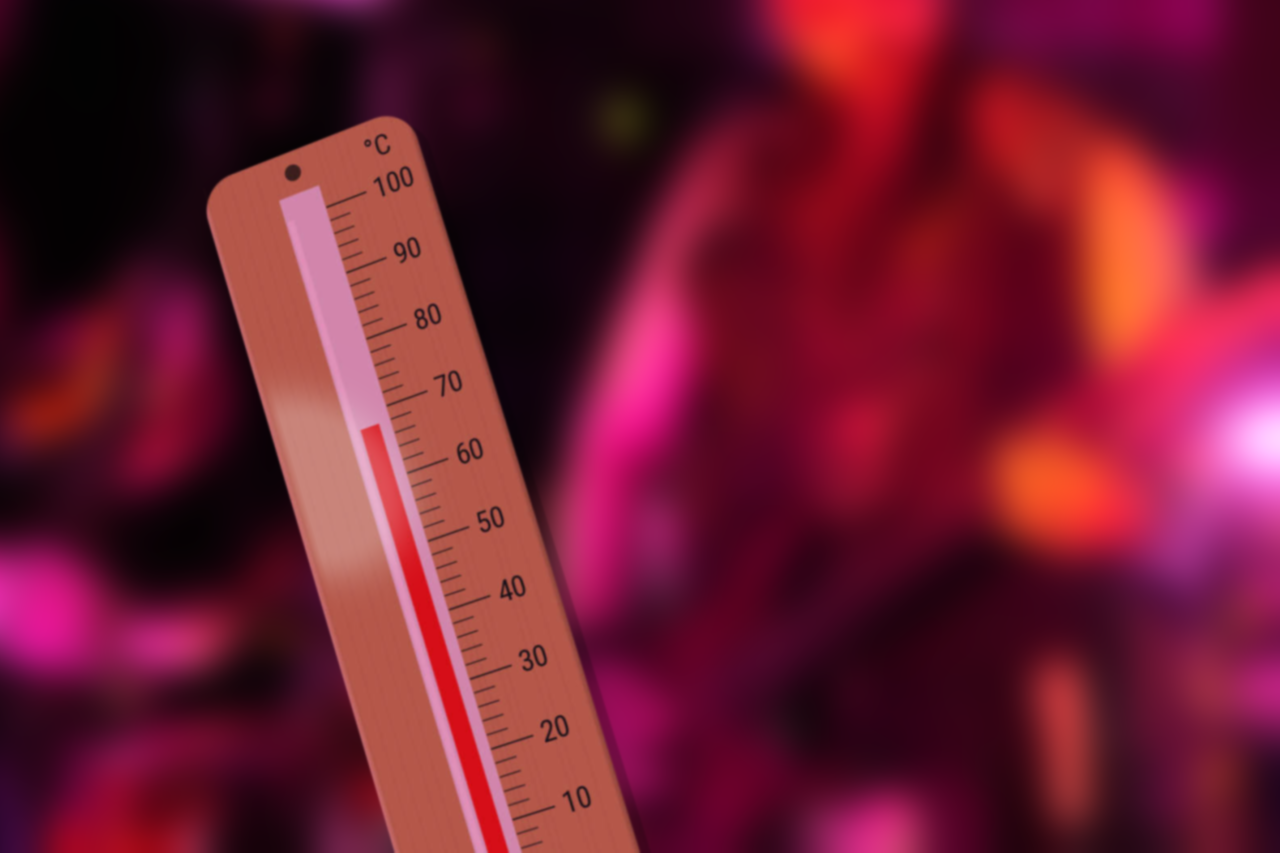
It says 68 °C
